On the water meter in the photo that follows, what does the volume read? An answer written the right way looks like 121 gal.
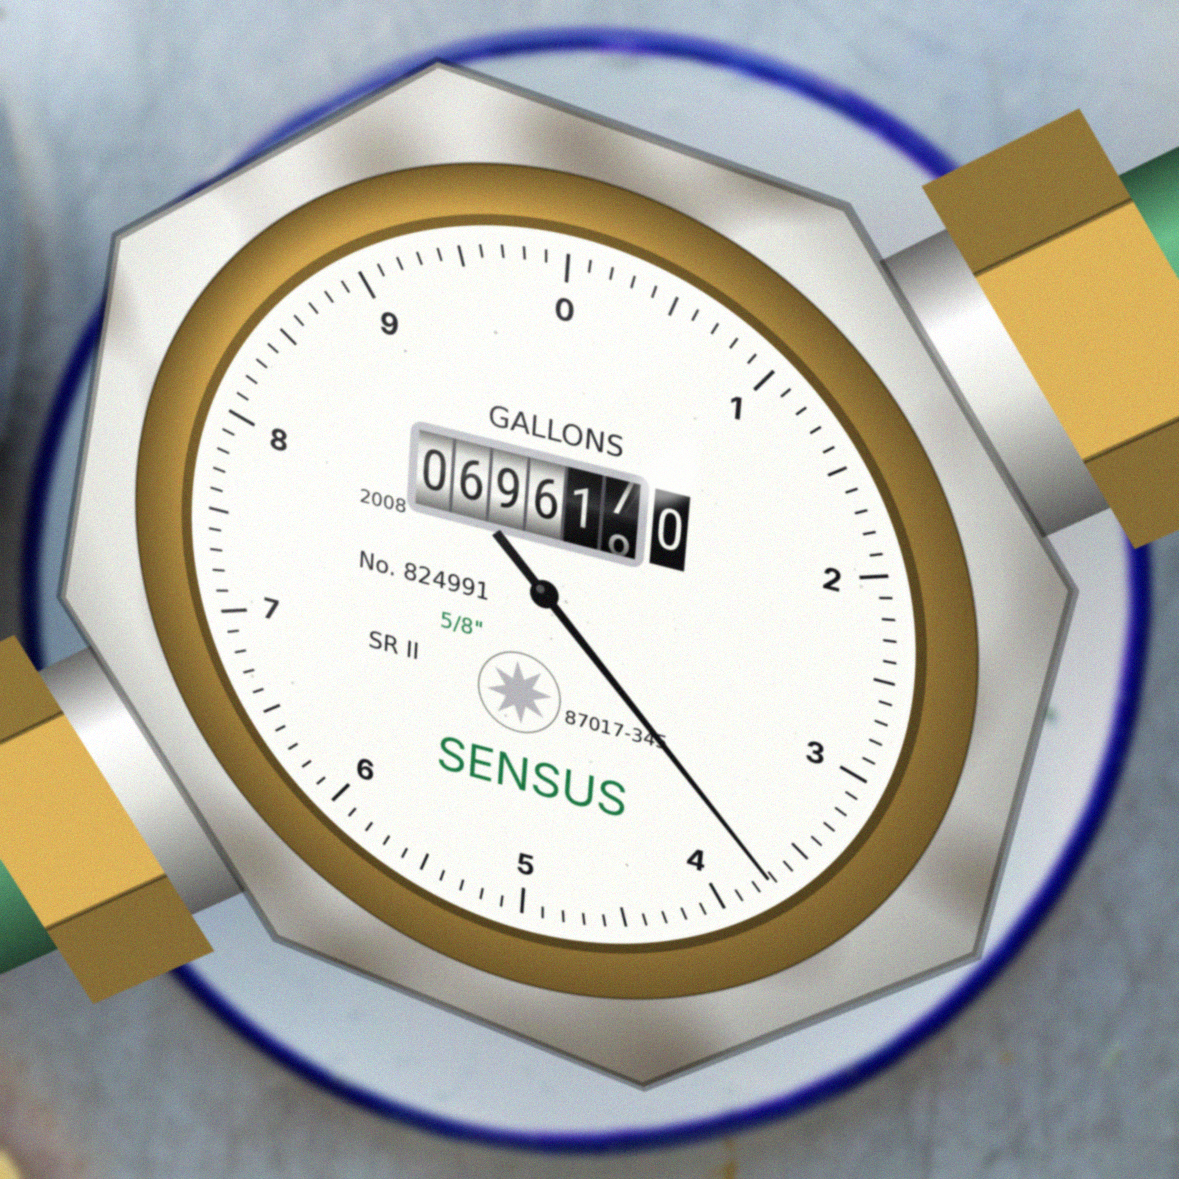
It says 696173.7 gal
